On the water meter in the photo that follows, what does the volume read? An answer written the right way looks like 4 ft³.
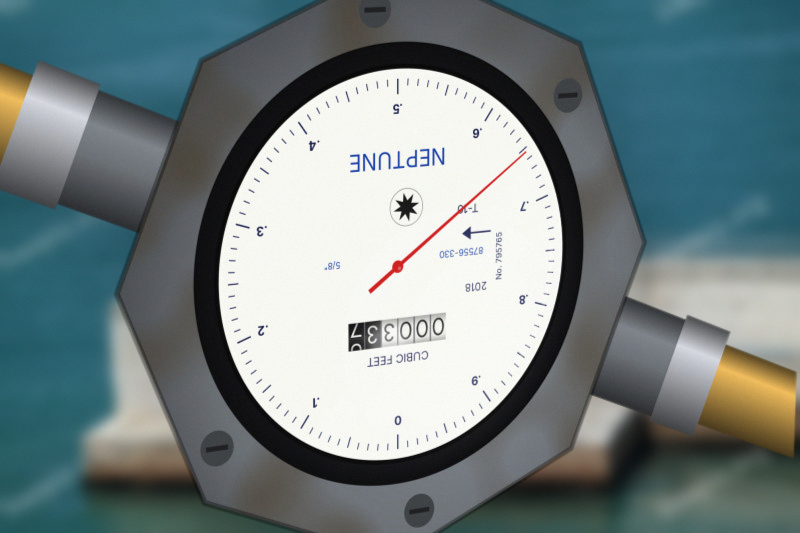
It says 336.65 ft³
